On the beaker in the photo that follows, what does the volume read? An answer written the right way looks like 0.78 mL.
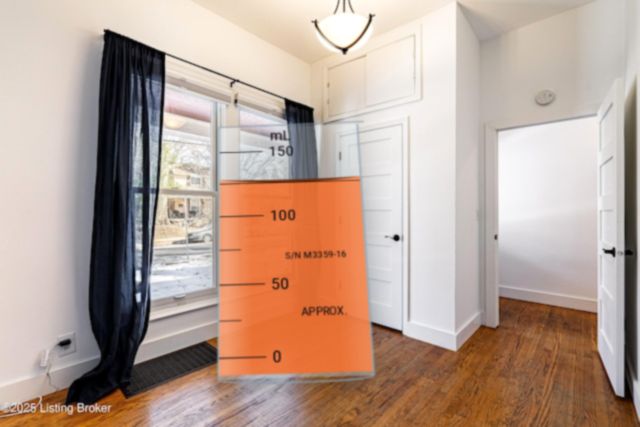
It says 125 mL
